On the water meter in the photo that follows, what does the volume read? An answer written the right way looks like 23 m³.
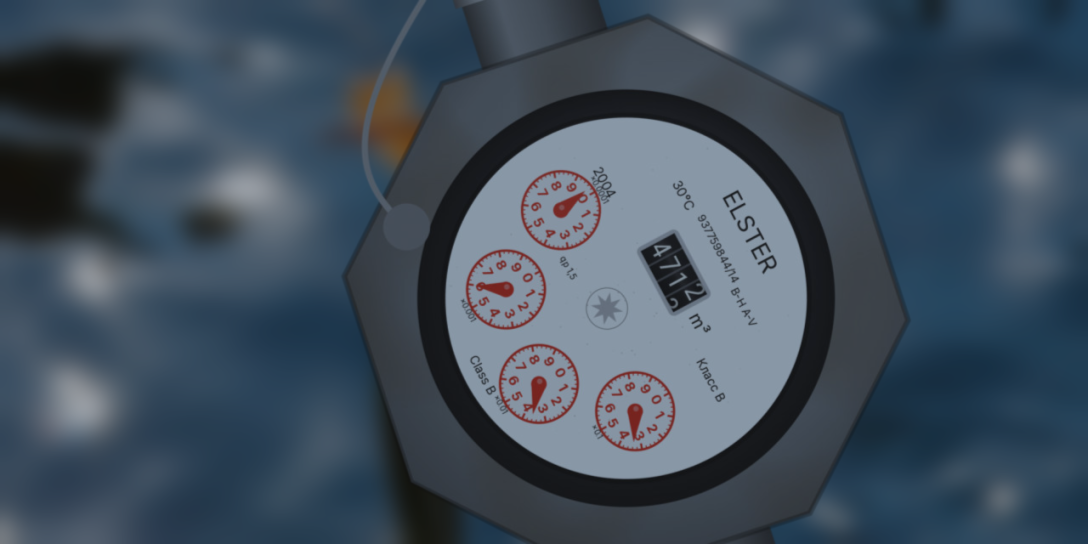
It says 4712.3359 m³
